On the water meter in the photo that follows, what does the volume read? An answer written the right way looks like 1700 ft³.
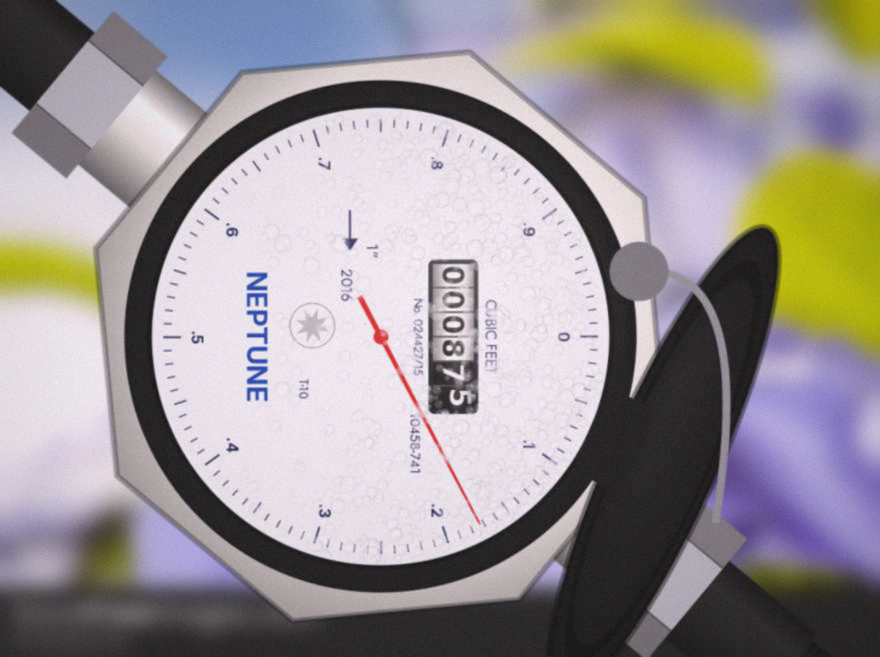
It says 875.17 ft³
